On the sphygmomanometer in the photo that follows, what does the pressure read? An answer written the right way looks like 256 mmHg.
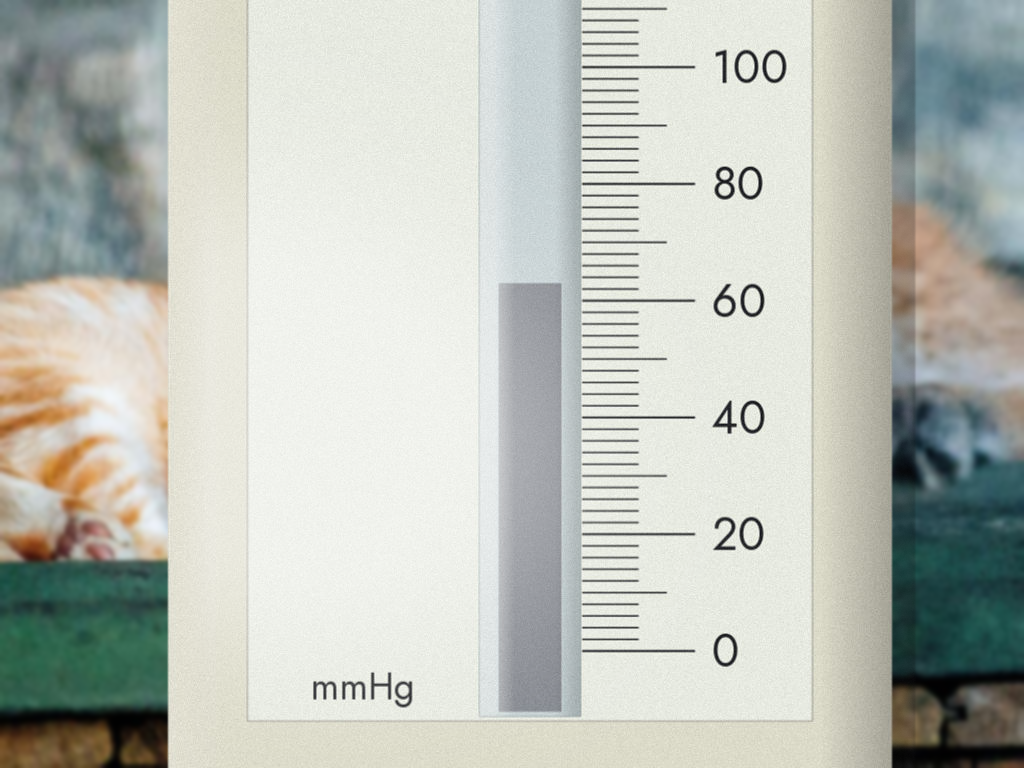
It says 63 mmHg
